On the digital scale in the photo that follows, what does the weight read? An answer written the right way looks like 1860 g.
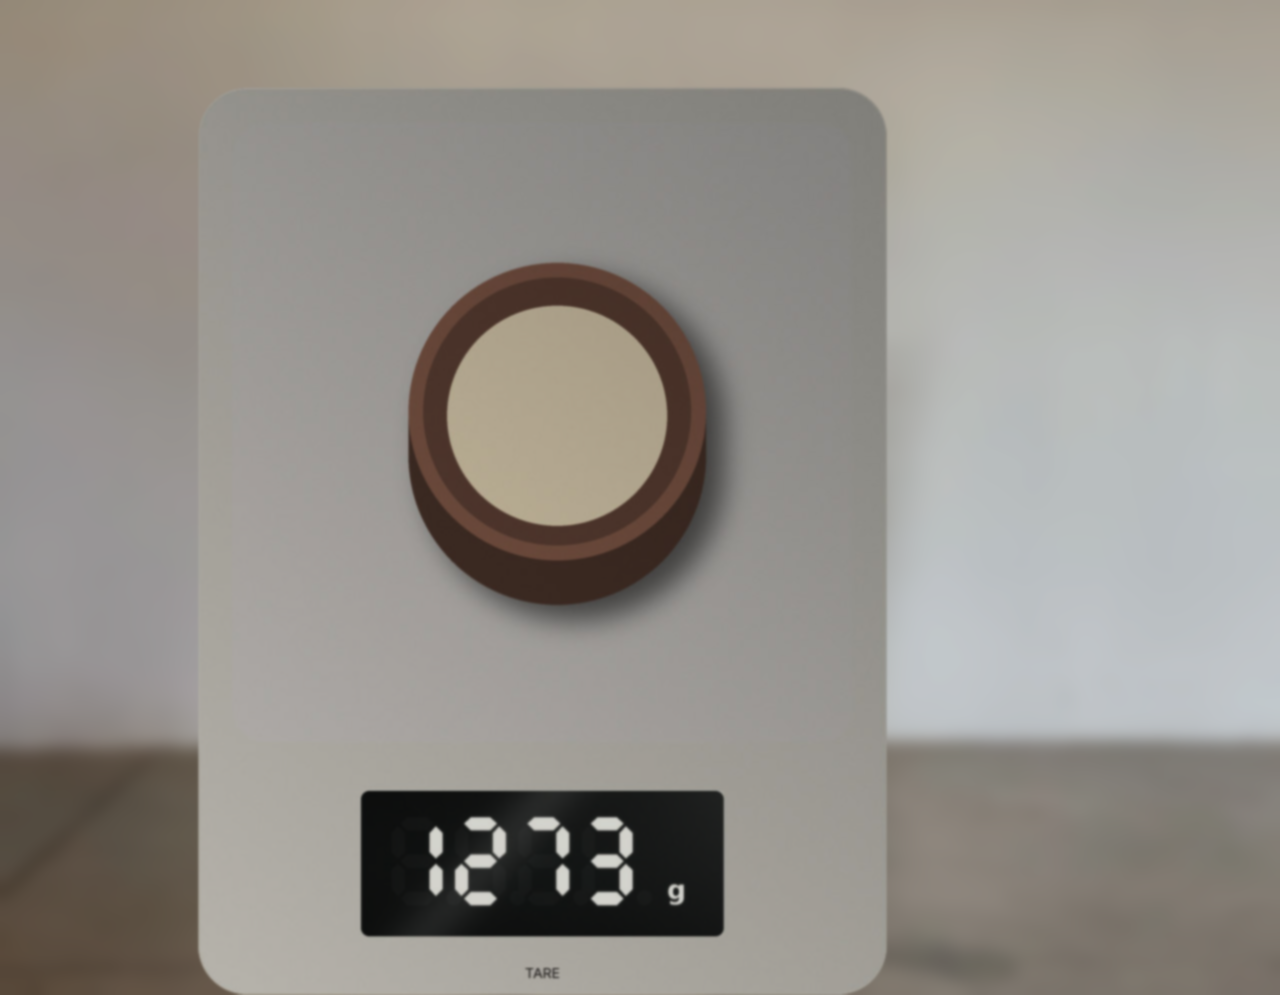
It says 1273 g
